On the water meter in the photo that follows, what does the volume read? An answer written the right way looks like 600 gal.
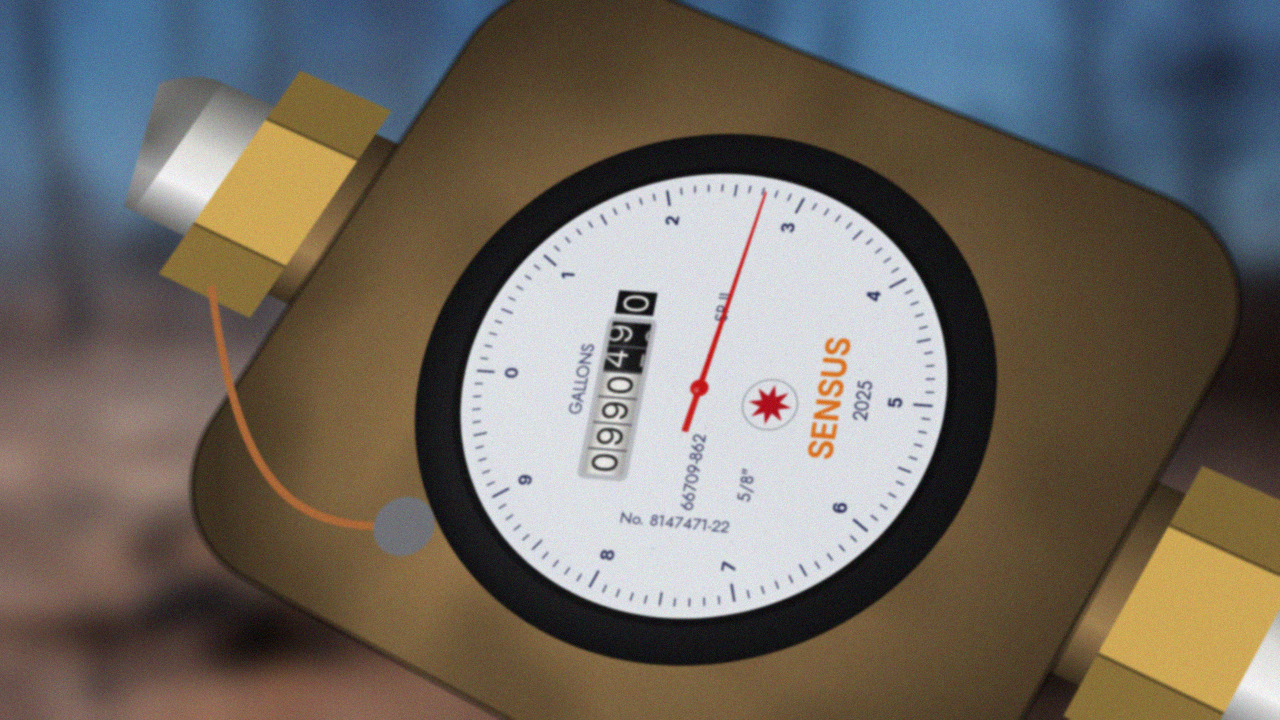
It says 990492.7 gal
